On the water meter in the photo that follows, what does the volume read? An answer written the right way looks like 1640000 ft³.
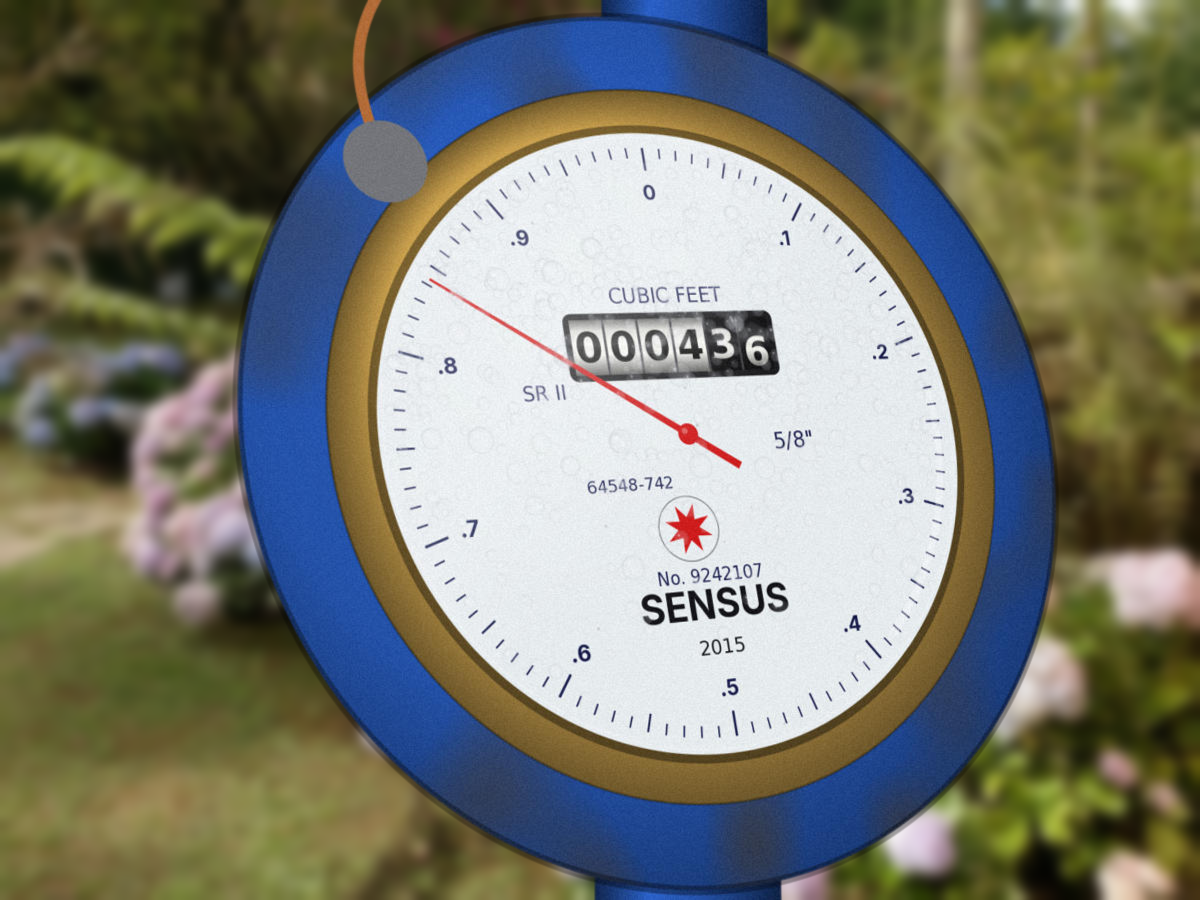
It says 435.84 ft³
